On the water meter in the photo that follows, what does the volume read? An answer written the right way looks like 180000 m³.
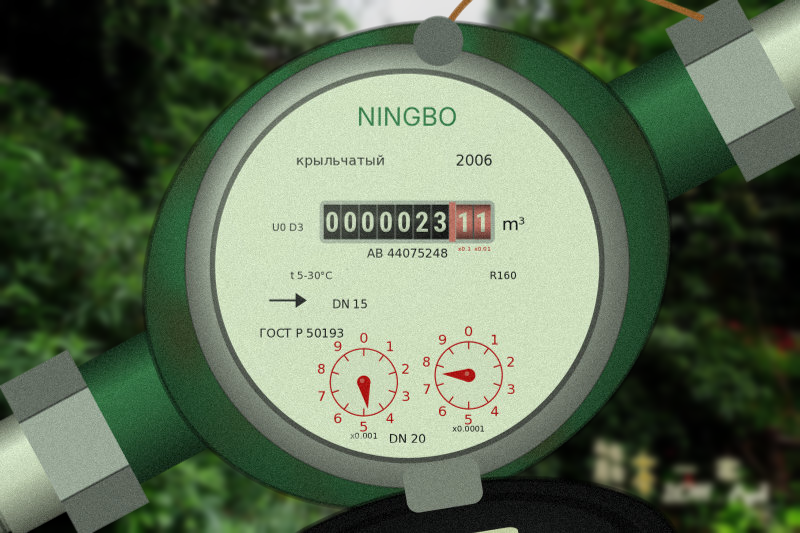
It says 23.1147 m³
